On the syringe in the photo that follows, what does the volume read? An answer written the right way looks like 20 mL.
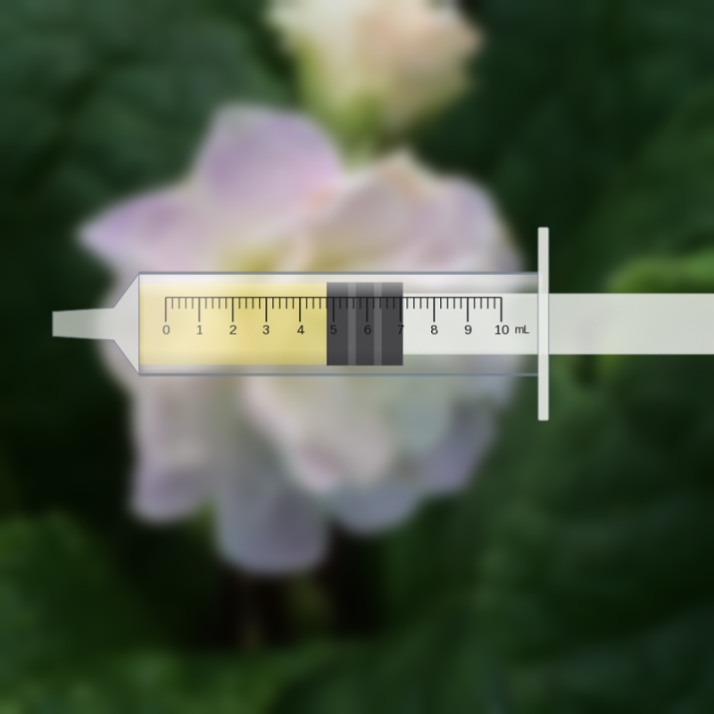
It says 4.8 mL
